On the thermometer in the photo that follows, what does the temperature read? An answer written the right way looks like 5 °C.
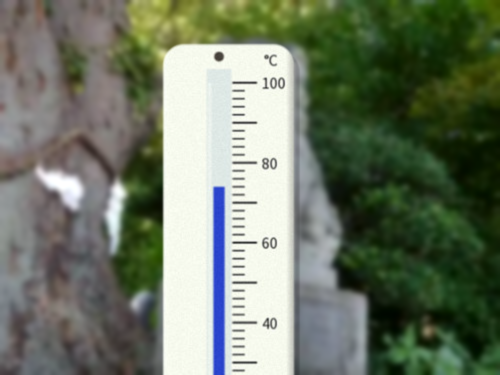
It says 74 °C
